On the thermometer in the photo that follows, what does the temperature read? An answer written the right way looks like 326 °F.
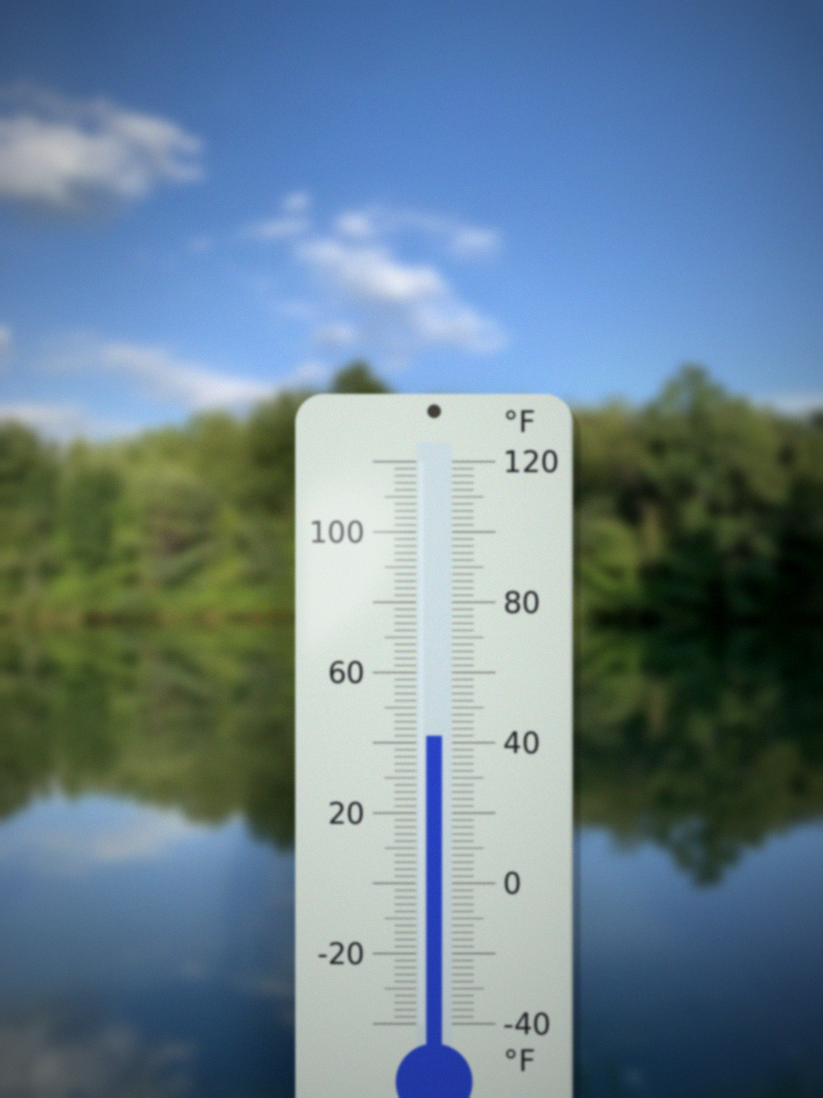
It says 42 °F
